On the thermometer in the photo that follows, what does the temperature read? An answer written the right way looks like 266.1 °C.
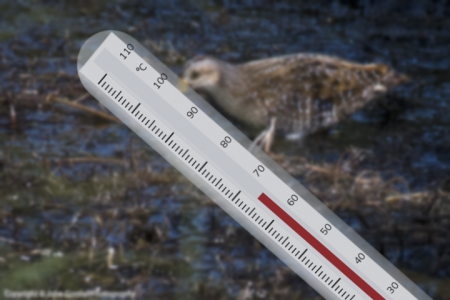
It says 66 °C
